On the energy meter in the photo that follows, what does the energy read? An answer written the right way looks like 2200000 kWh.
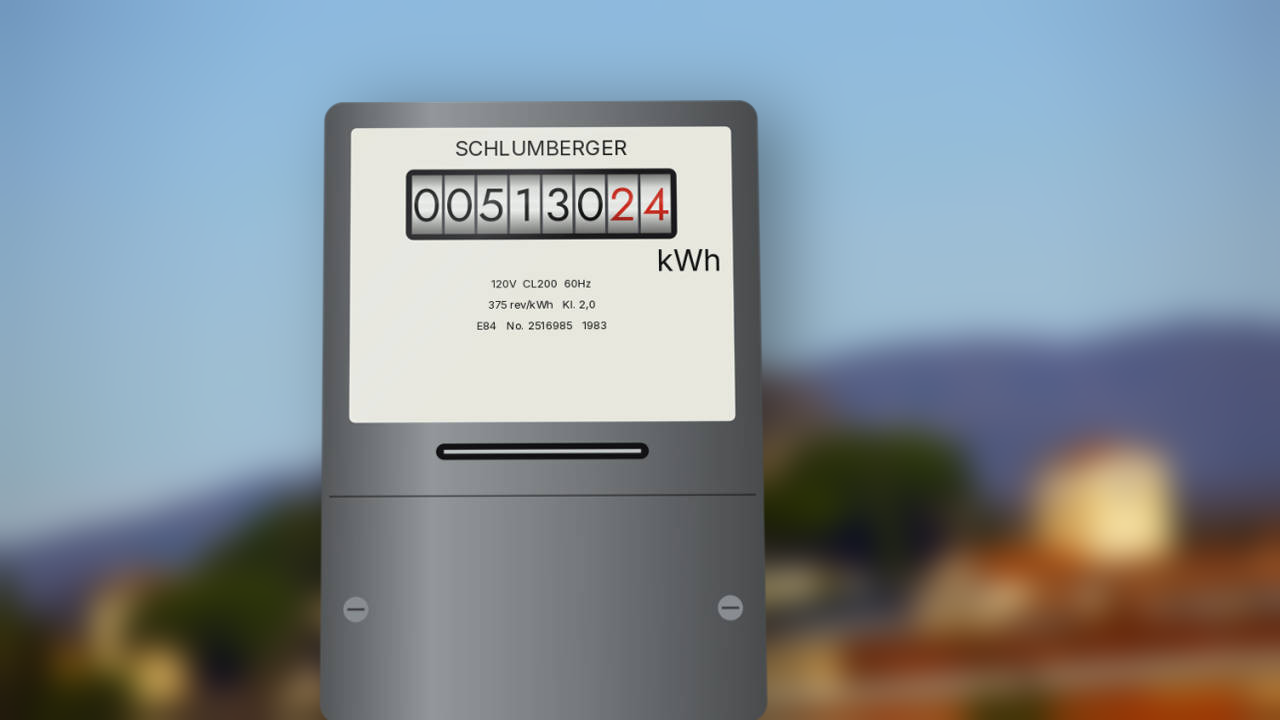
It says 5130.24 kWh
